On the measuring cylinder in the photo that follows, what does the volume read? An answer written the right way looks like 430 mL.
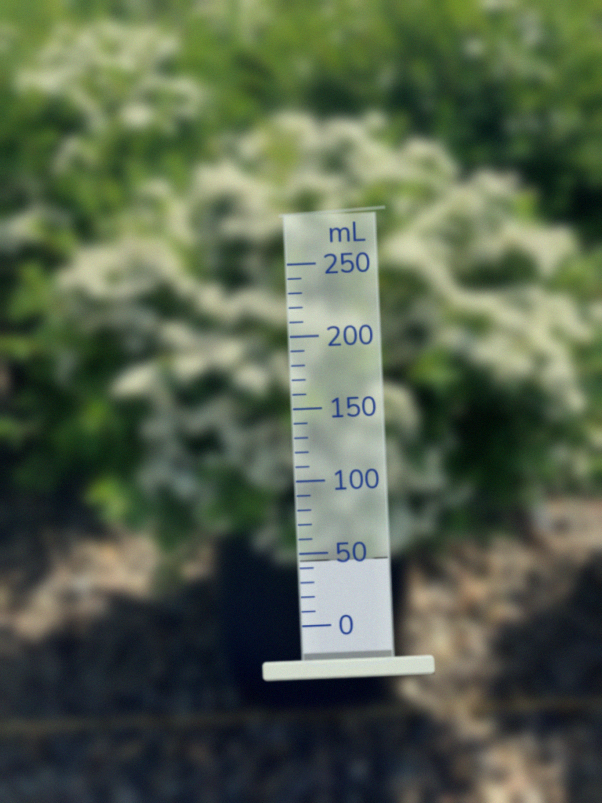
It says 45 mL
